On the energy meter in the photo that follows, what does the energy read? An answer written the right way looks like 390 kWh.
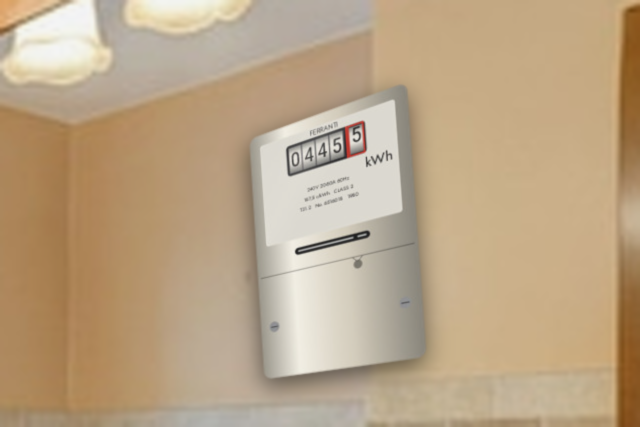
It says 445.5 kWh
